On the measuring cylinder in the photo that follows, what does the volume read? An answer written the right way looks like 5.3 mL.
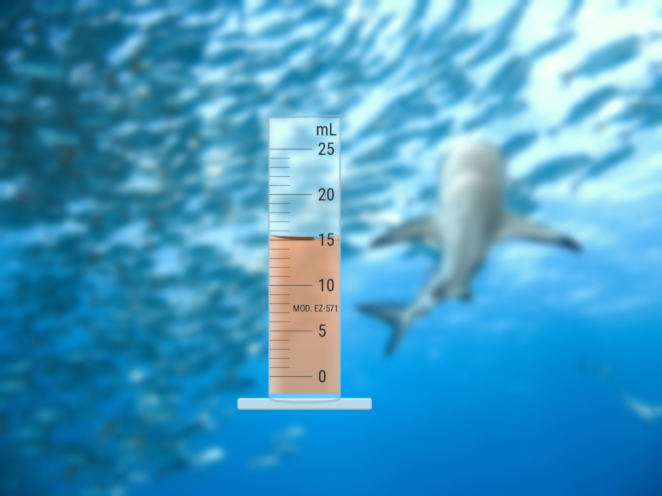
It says 15 mL
